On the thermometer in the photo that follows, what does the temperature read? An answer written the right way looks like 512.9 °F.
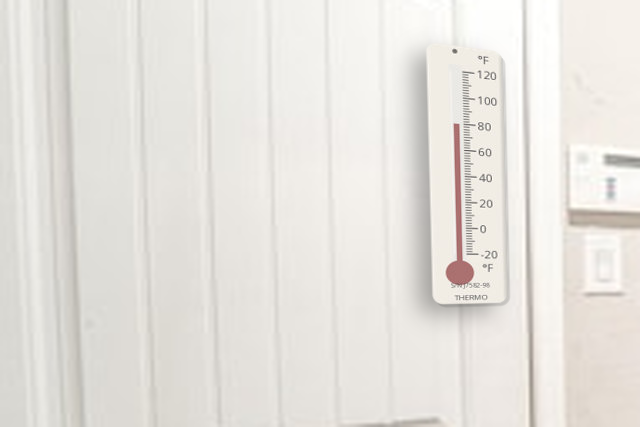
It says 80 °F
